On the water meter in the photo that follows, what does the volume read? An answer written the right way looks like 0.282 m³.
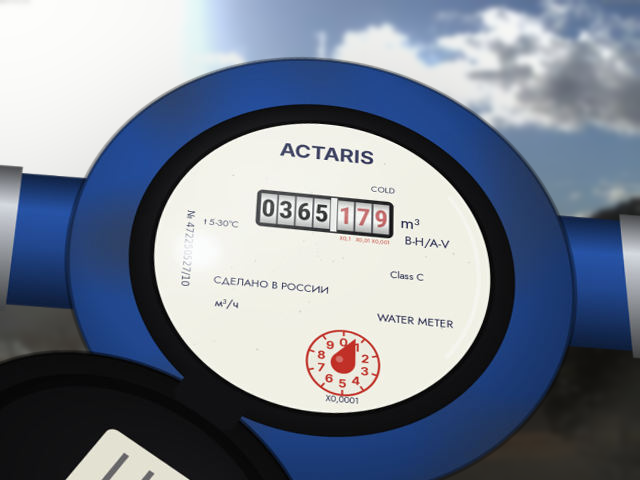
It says 365.1790 m³
